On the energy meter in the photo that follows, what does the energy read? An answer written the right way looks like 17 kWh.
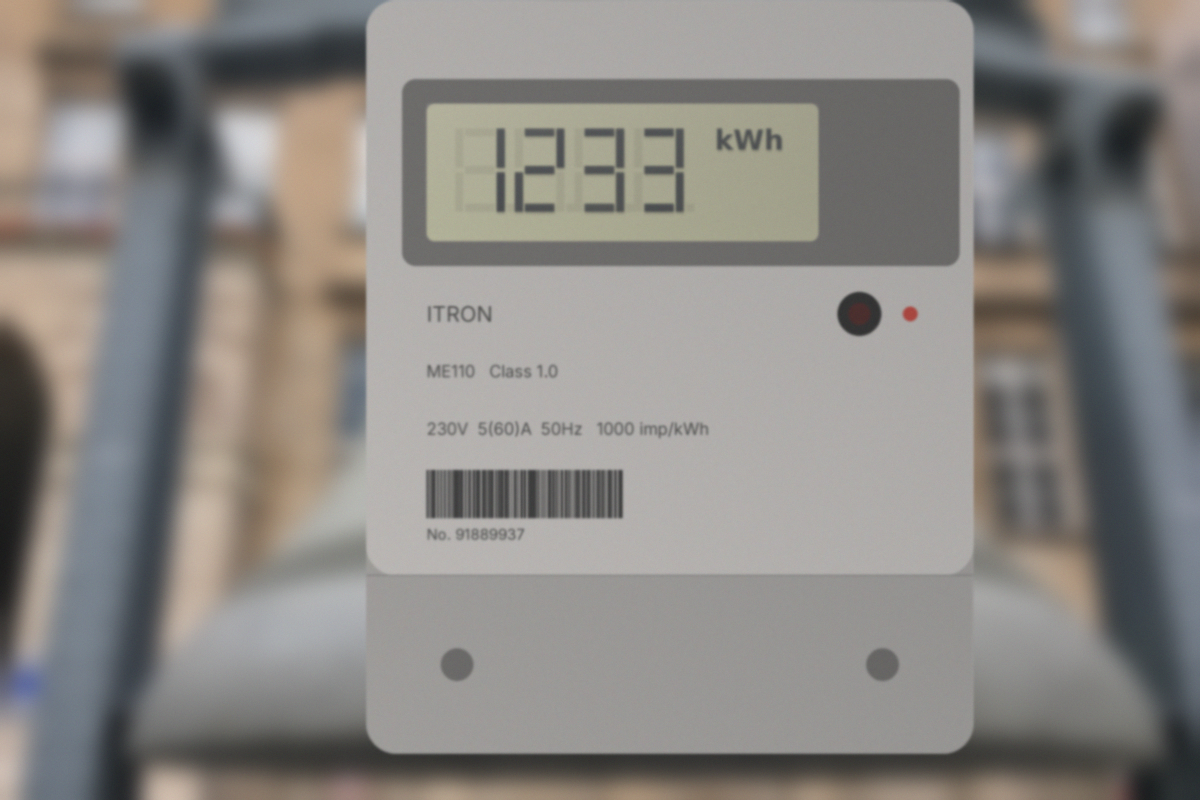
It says 1233 kWh
